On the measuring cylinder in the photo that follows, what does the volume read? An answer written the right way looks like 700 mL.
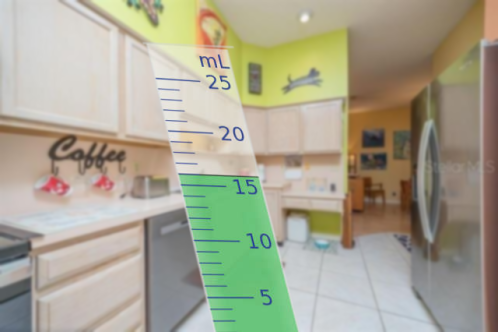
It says 16 mL
